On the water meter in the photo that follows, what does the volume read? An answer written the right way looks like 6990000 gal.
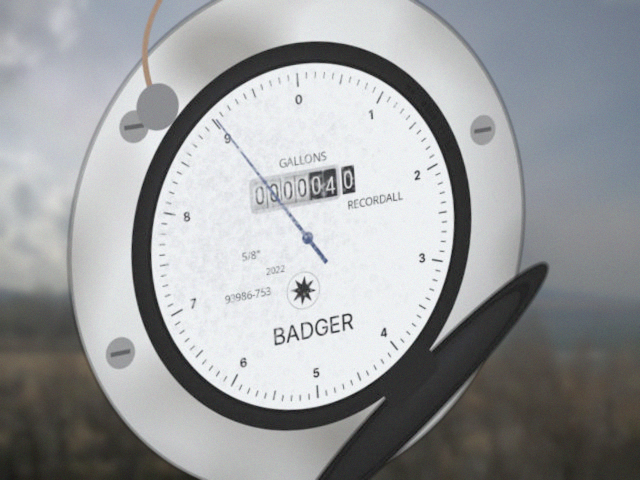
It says 39.0 gal
